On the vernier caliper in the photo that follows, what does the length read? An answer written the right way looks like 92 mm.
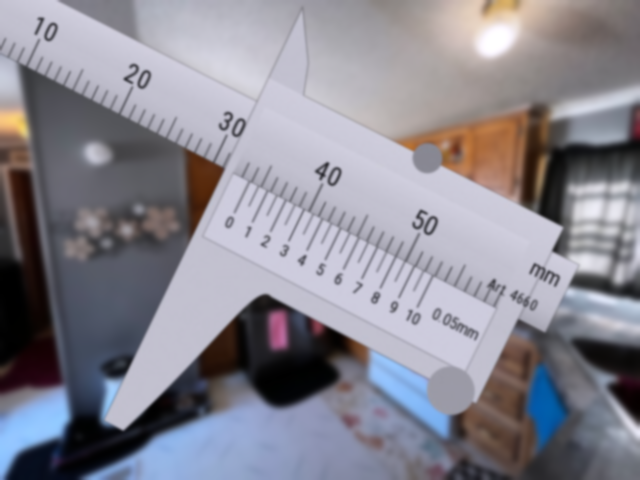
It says 33.8 mm
